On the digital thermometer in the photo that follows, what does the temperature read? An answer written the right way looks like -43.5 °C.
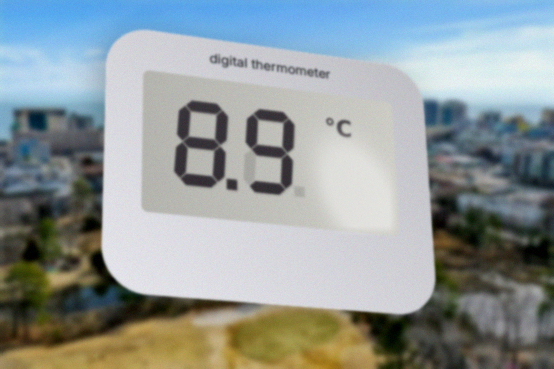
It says 8.9 °C
